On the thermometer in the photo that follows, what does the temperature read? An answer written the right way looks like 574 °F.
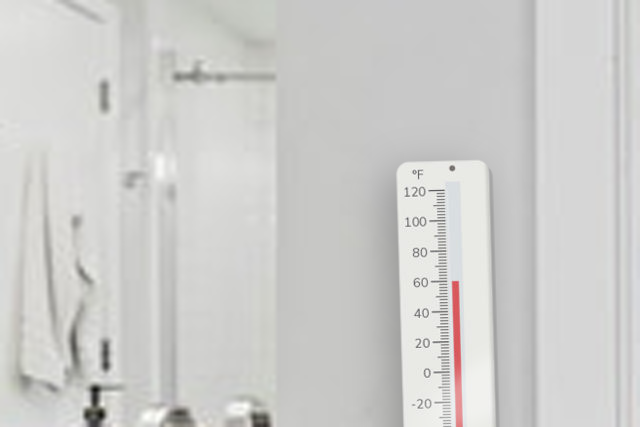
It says 60 °F
